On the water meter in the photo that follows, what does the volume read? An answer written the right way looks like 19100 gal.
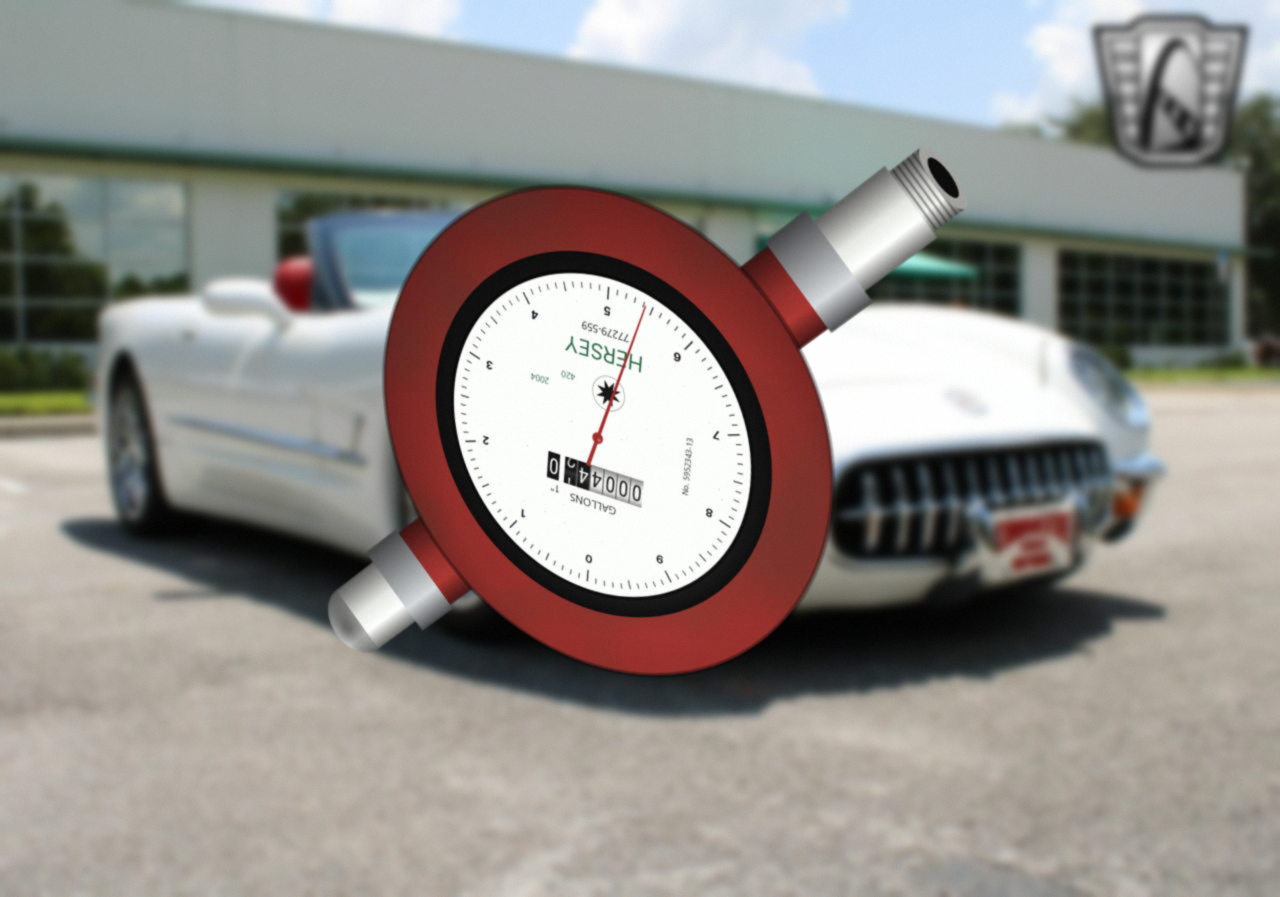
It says 4415.4 gal
